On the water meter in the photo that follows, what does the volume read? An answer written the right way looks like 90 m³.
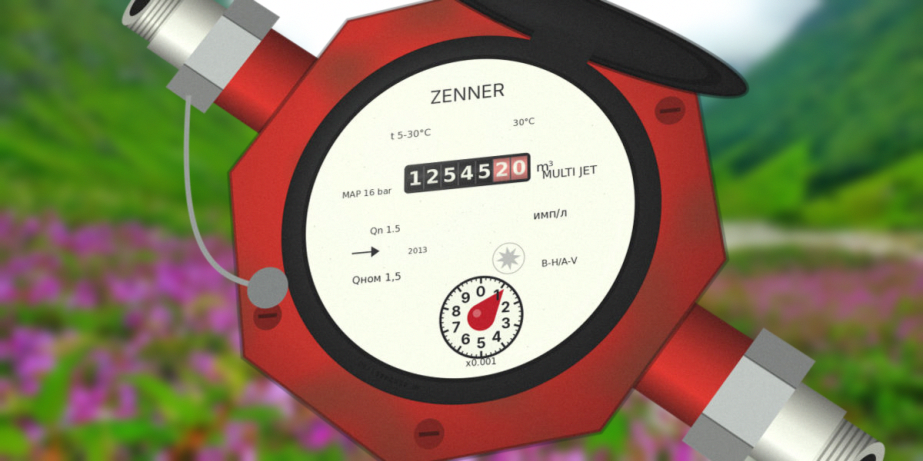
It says 12545.201 m³
